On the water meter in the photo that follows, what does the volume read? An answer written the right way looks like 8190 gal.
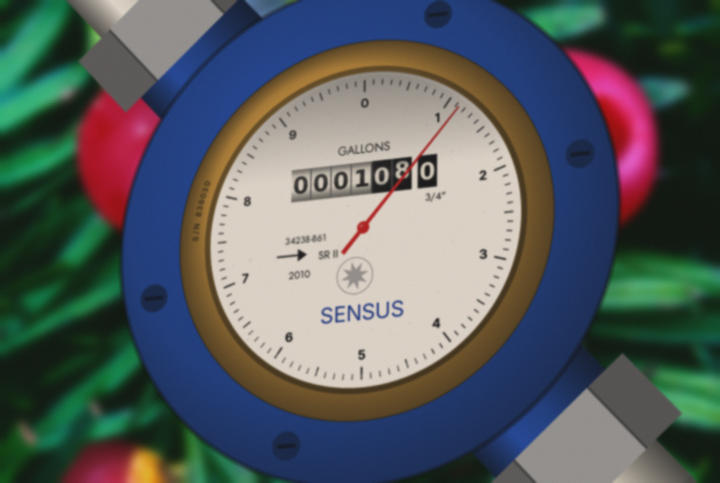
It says 1081.1 gal
